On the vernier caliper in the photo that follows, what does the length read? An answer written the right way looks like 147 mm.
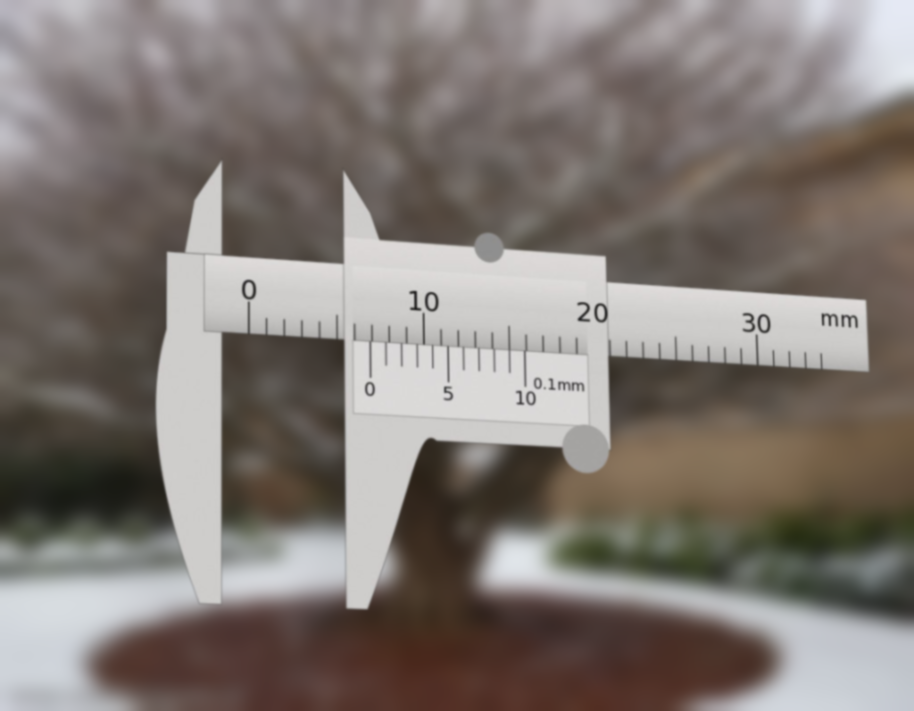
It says 6.9 mm
